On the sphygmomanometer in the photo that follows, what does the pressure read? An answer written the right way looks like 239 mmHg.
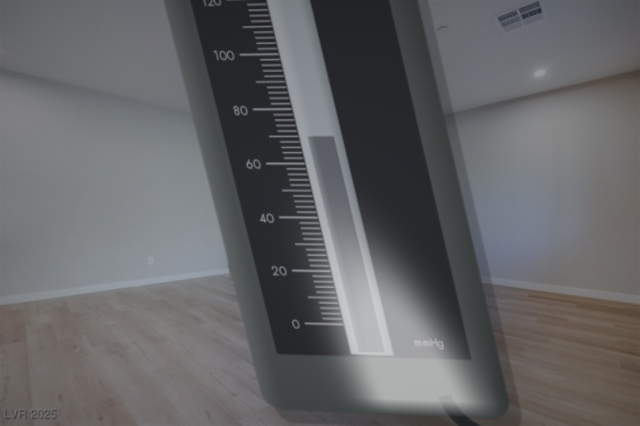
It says 70 mmHg
